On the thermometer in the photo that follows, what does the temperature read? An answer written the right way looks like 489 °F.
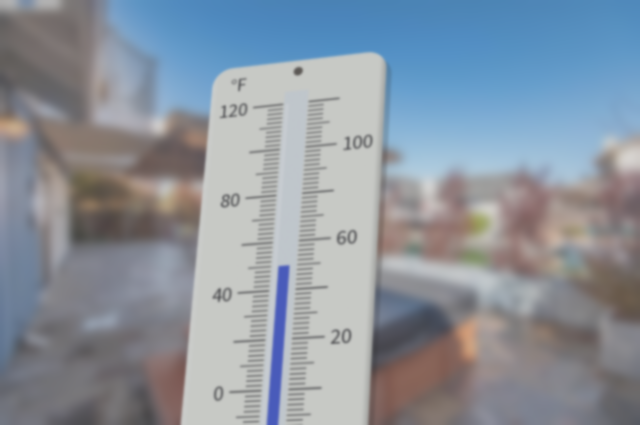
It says 50 °F
